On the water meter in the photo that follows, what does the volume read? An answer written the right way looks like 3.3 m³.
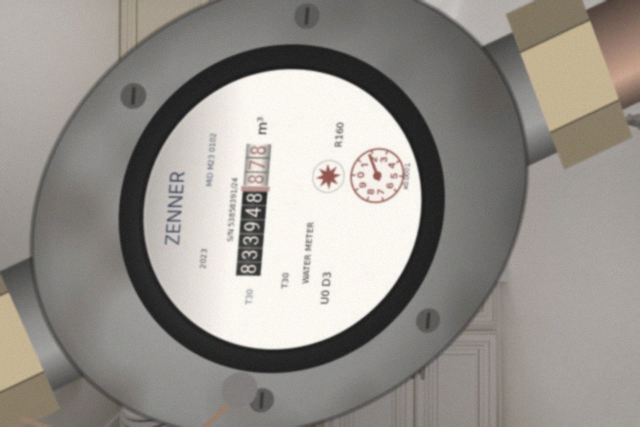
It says 833948.8781 m³
